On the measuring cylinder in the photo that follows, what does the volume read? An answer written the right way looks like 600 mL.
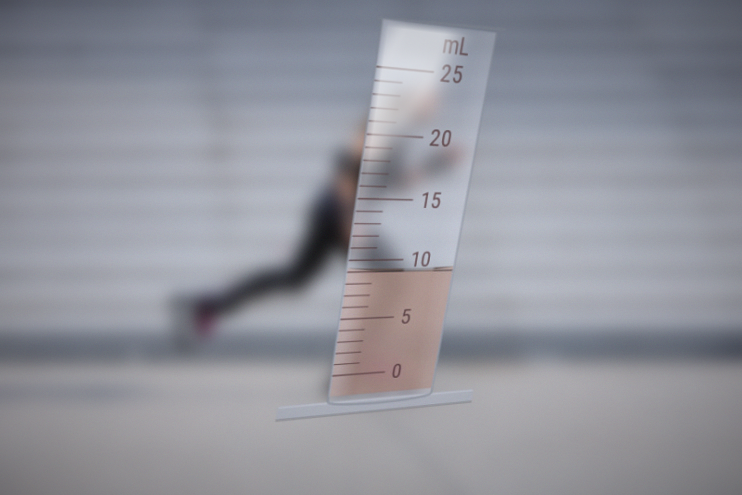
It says 9 mL
